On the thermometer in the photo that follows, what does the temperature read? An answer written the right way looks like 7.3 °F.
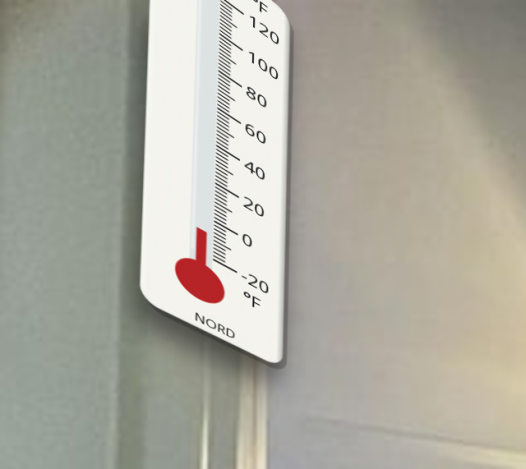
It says -8 °F
